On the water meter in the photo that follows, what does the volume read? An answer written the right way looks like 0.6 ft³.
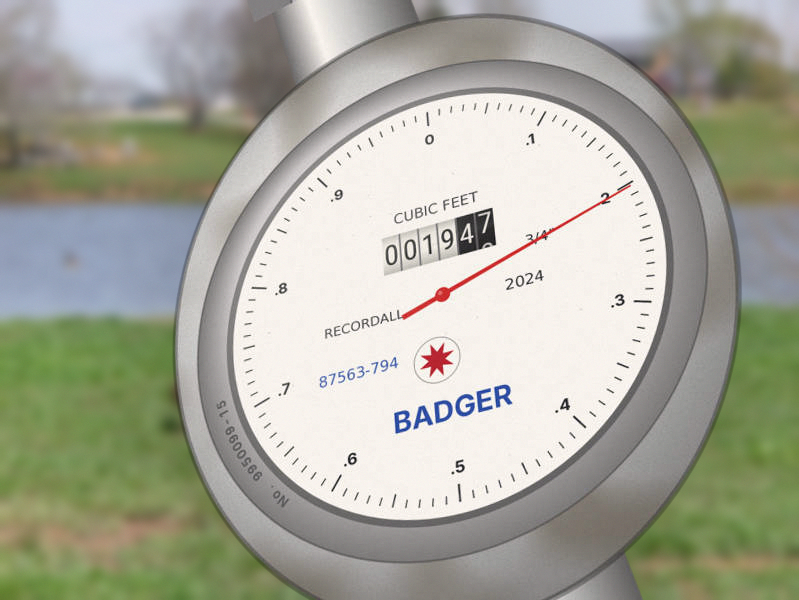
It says 1947.20 ft³
